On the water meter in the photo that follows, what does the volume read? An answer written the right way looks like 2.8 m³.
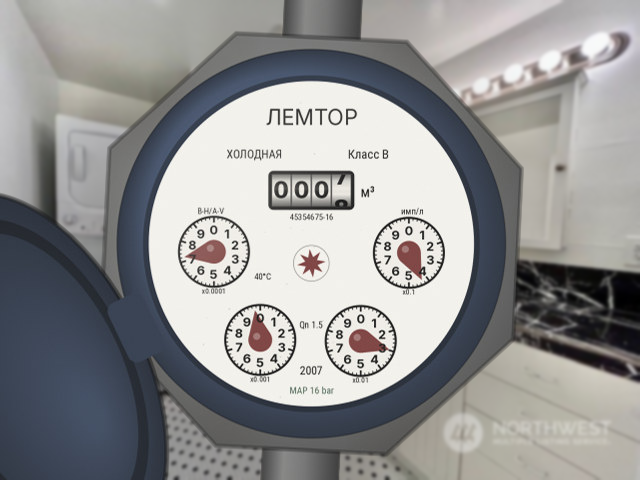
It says 7.4297 m³
